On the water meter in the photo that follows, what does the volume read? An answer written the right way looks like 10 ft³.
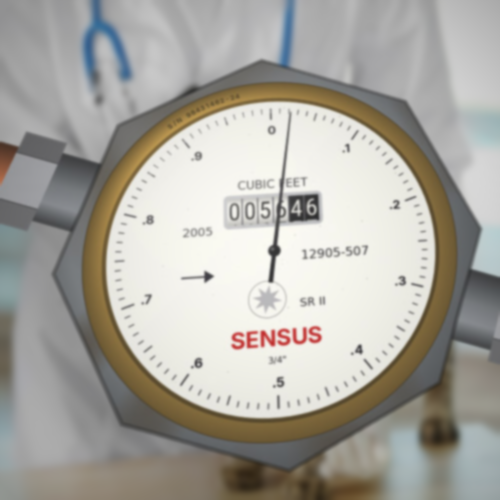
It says 5646.02 ft³
